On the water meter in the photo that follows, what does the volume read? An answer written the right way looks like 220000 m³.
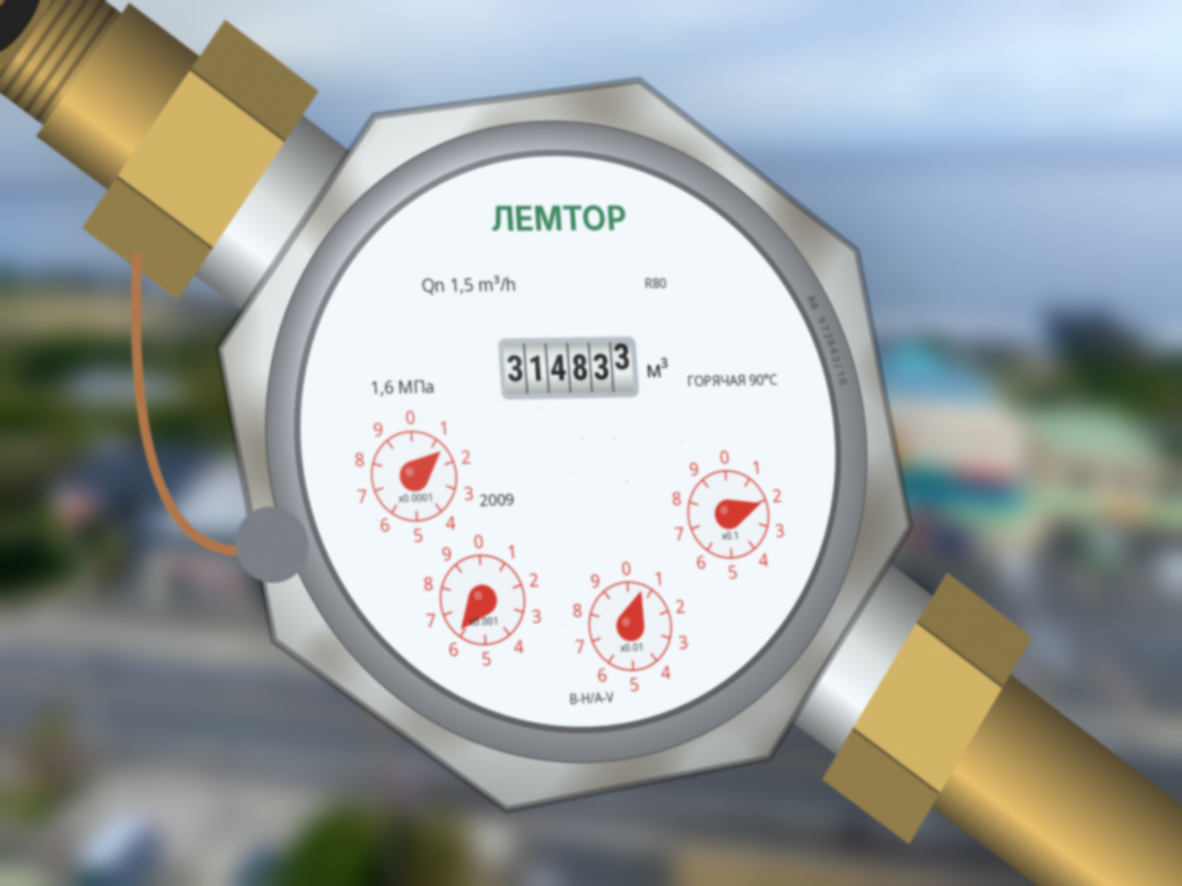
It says 314833.2061 m³
